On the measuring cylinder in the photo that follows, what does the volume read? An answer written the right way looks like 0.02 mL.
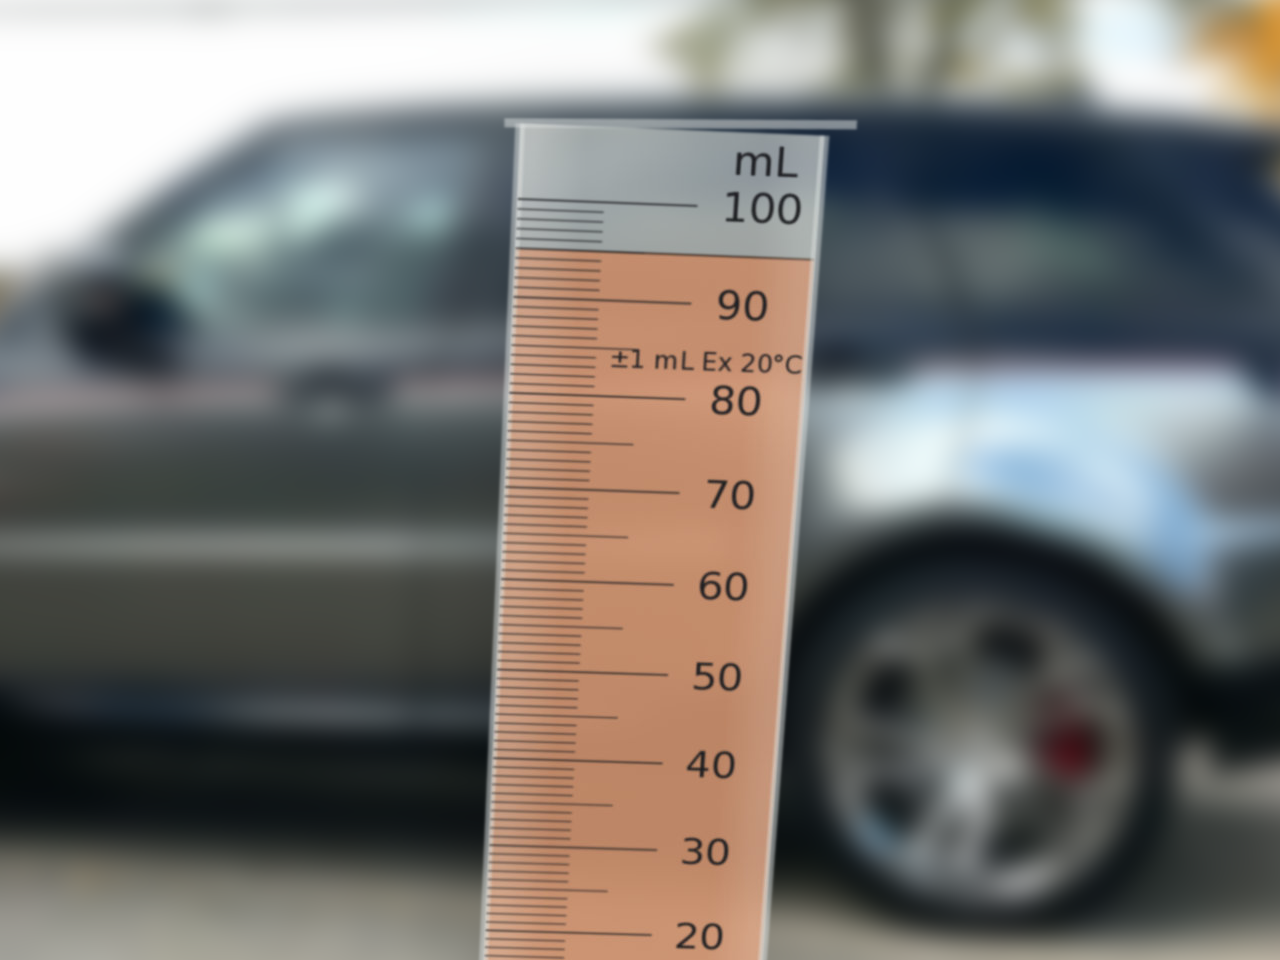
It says 95 mL
